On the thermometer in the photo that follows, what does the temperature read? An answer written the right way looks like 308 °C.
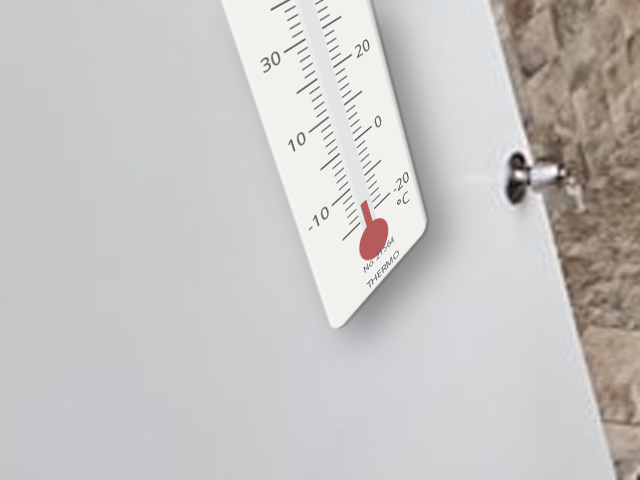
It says -16 °C
